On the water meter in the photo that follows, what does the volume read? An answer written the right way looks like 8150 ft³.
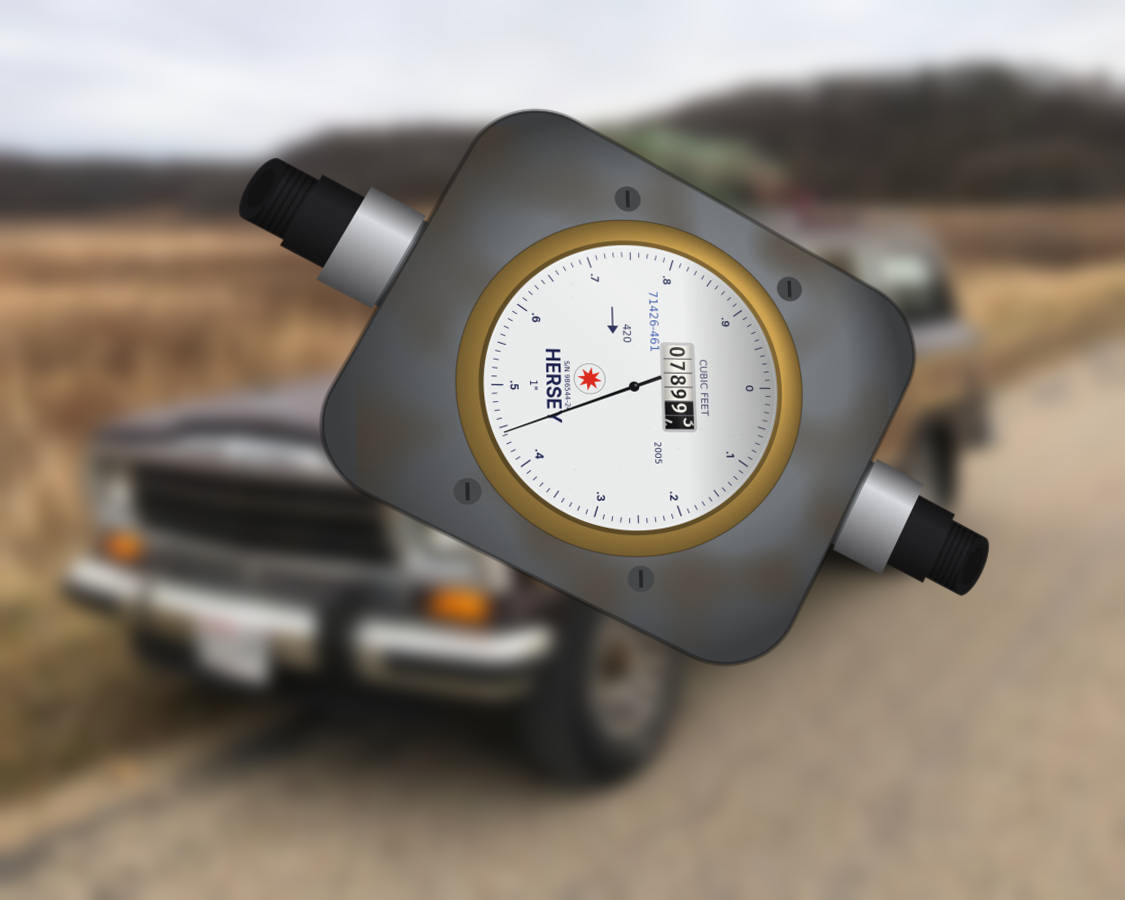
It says 78993.44 ft³
